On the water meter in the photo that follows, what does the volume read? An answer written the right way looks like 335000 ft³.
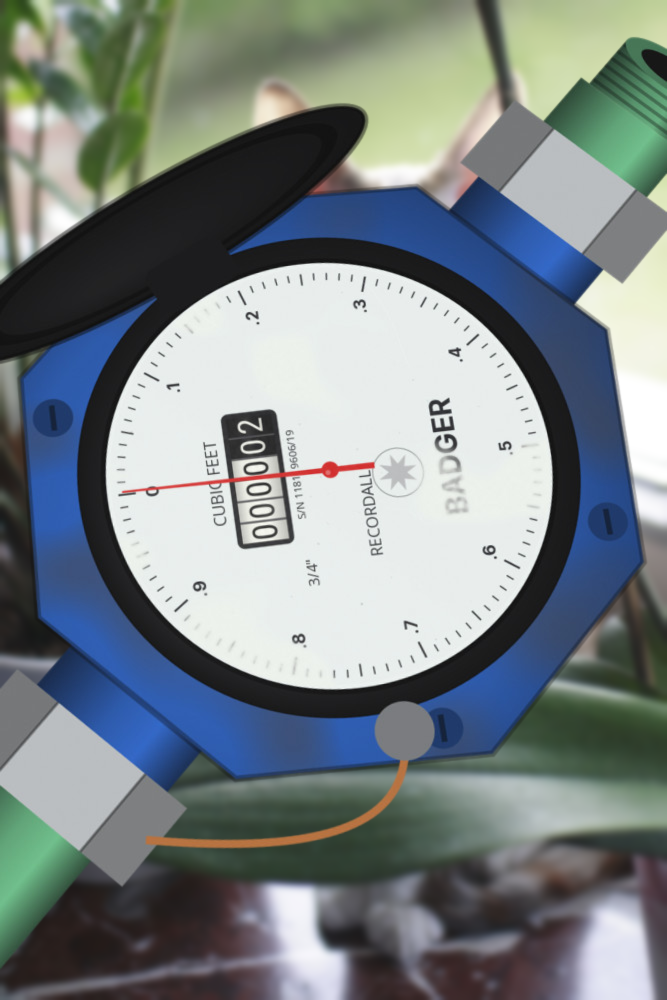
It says 2.00 ft³
